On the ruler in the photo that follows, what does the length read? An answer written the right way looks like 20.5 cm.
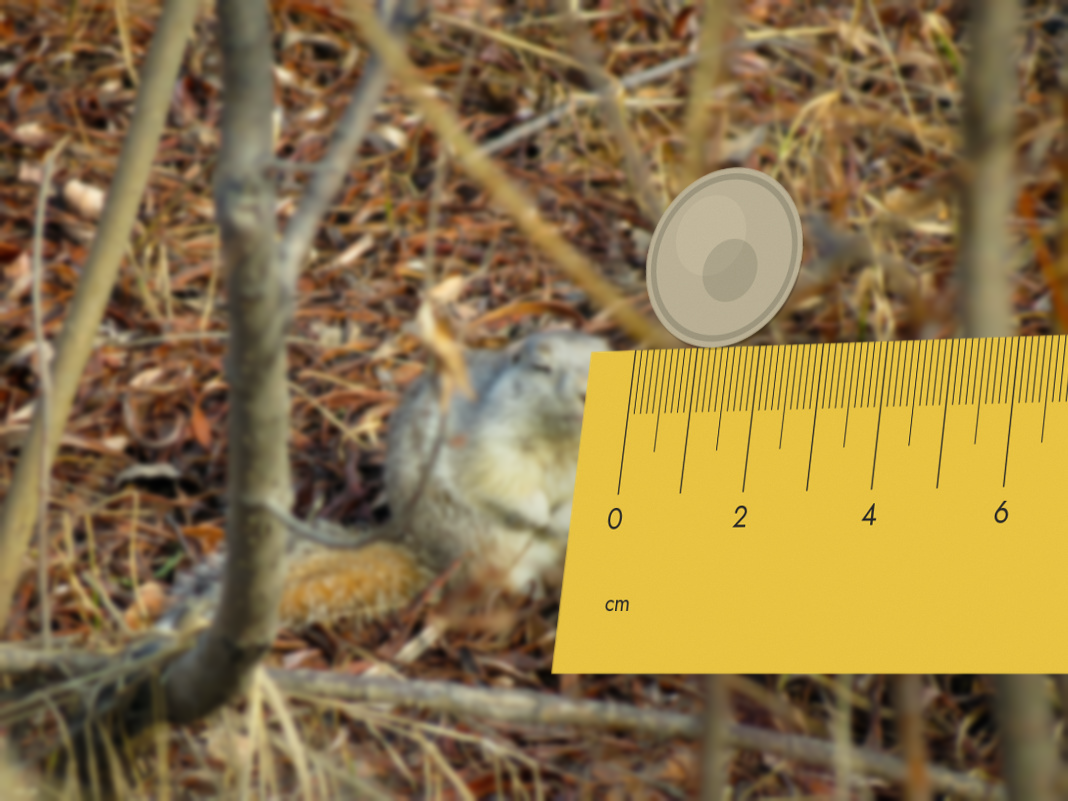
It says 2.5 cm
